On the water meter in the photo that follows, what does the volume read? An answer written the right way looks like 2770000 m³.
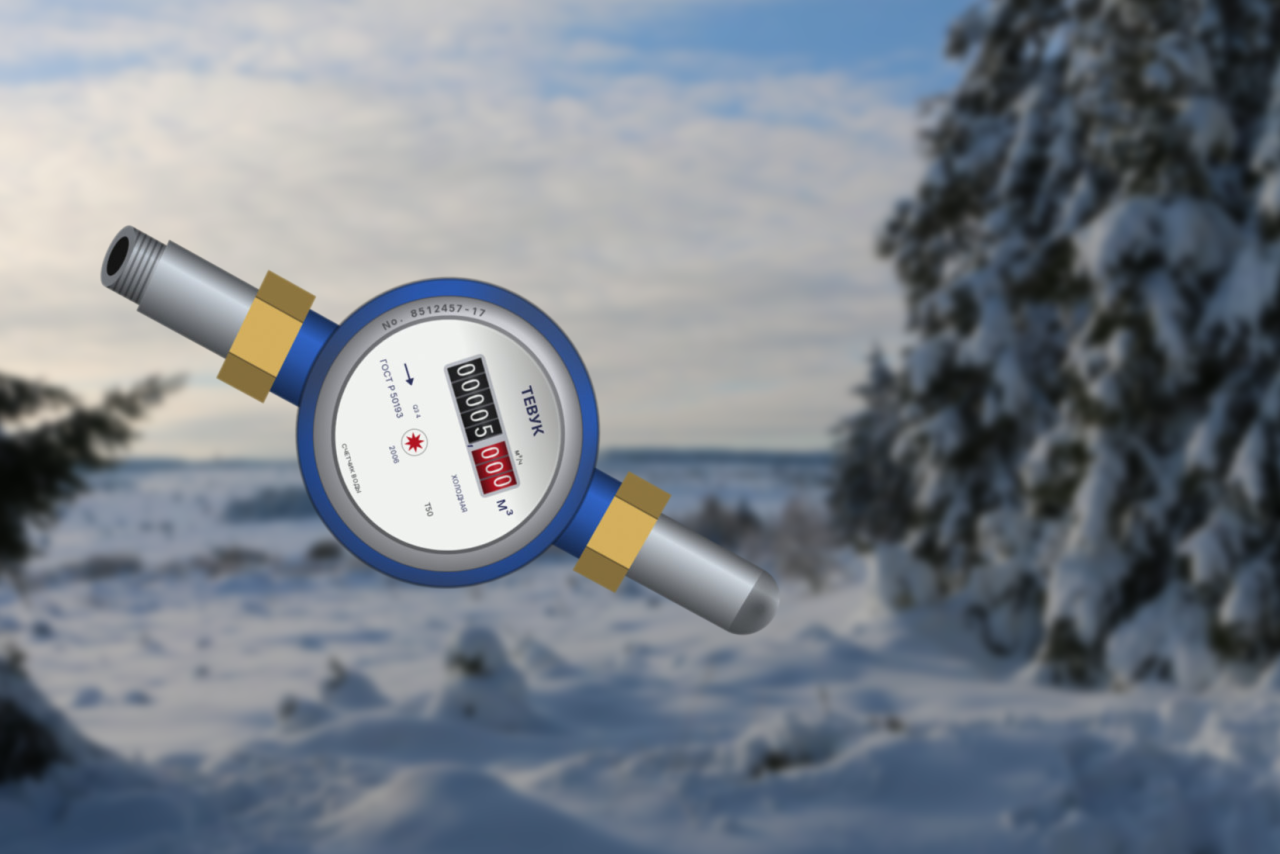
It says 5.000 m³
